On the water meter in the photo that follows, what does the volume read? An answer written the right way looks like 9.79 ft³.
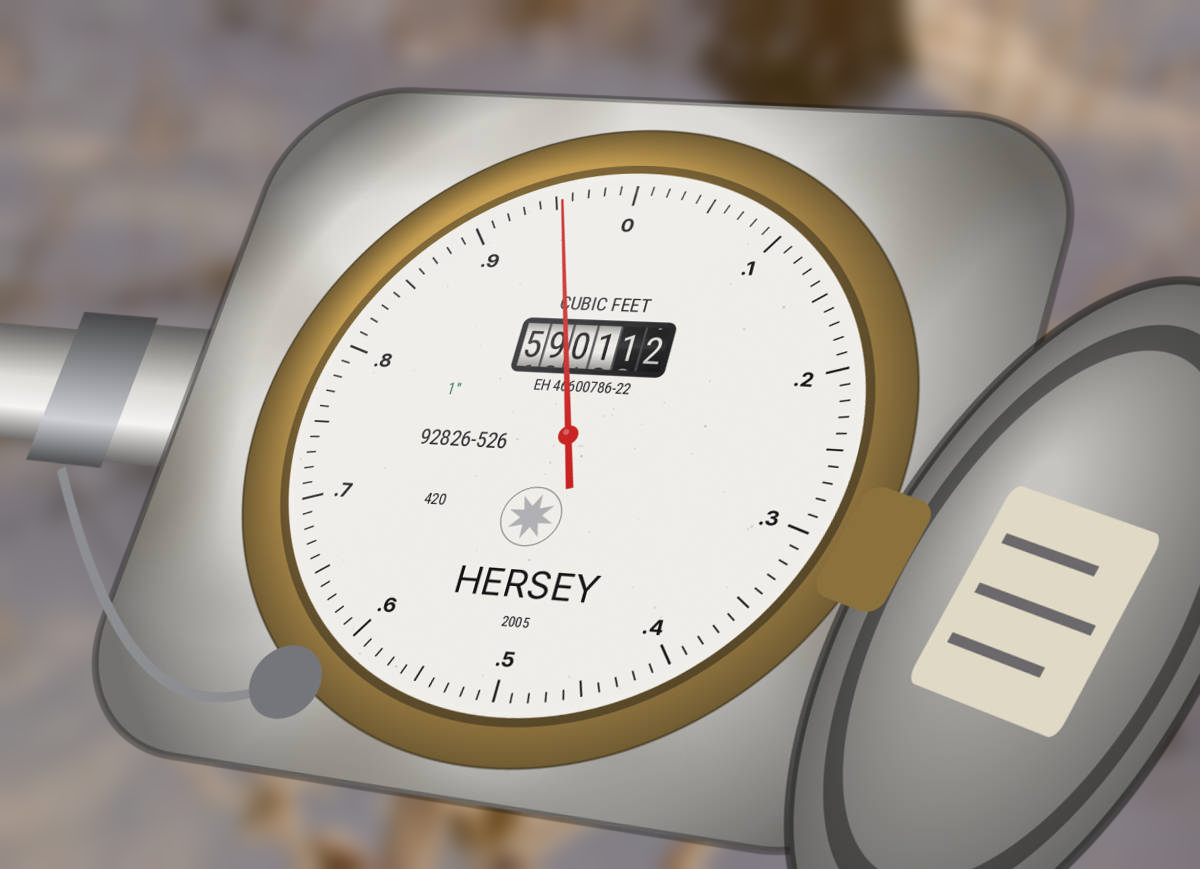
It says 590111.95 ft³
